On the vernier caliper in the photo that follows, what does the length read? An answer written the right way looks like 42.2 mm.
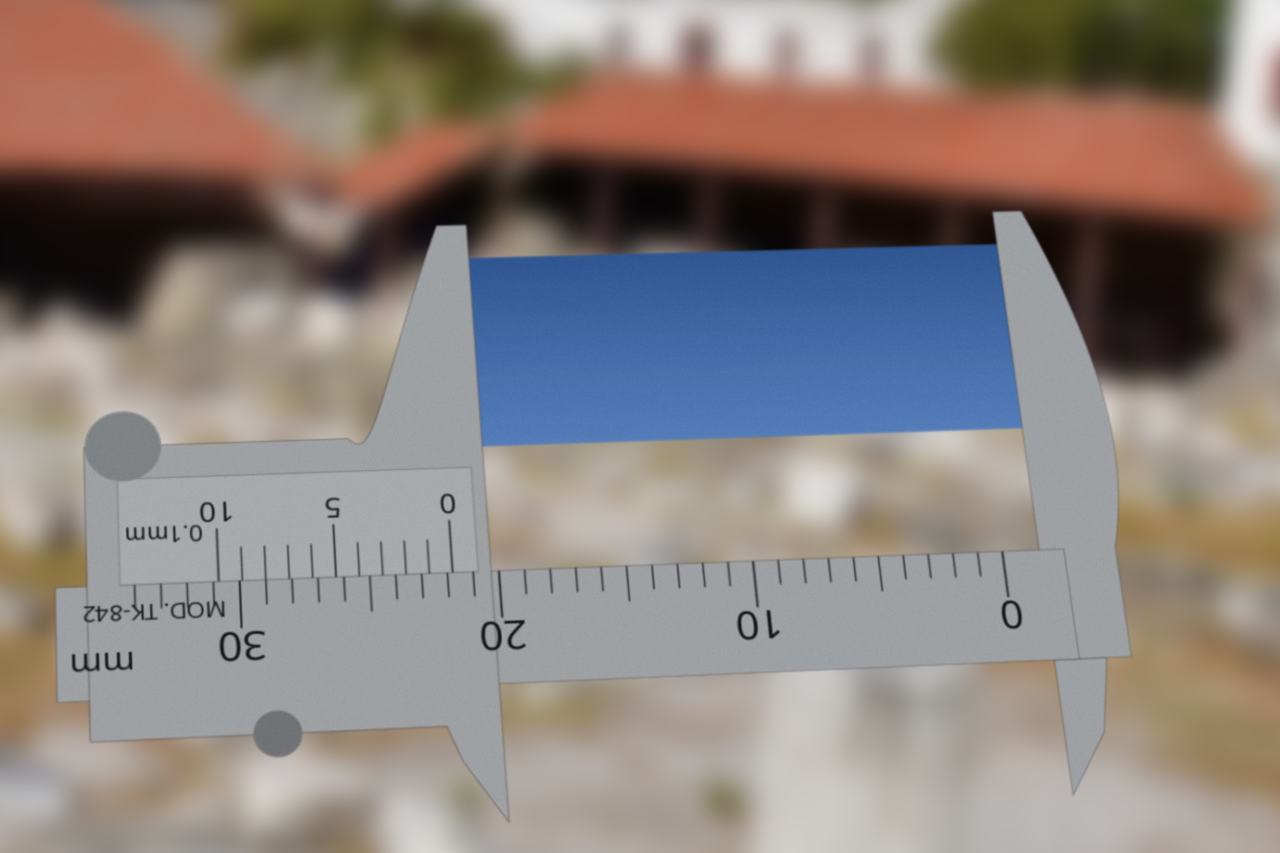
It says 21.8 mm
